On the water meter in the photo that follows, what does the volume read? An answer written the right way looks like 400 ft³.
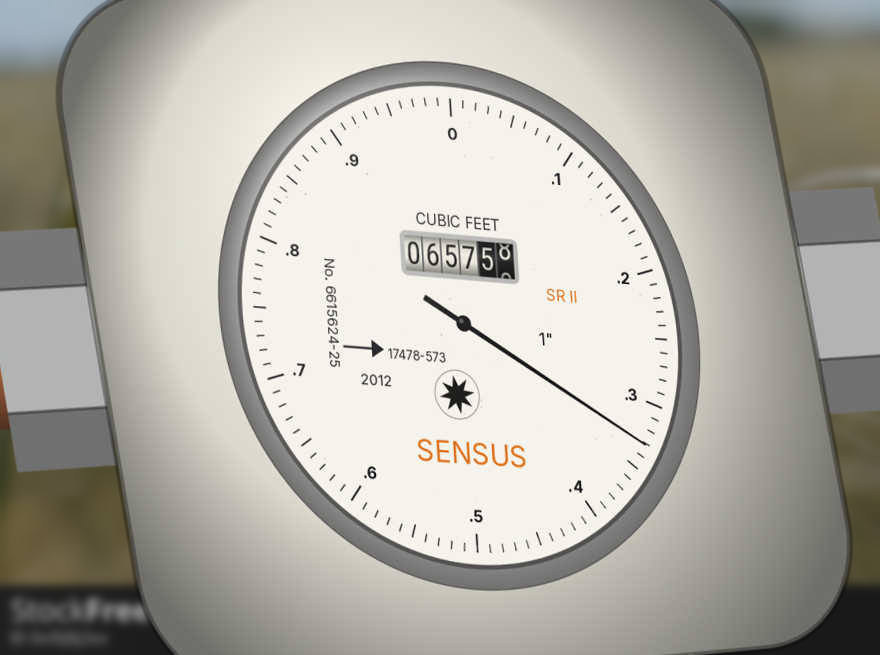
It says 65758.33 ft³
